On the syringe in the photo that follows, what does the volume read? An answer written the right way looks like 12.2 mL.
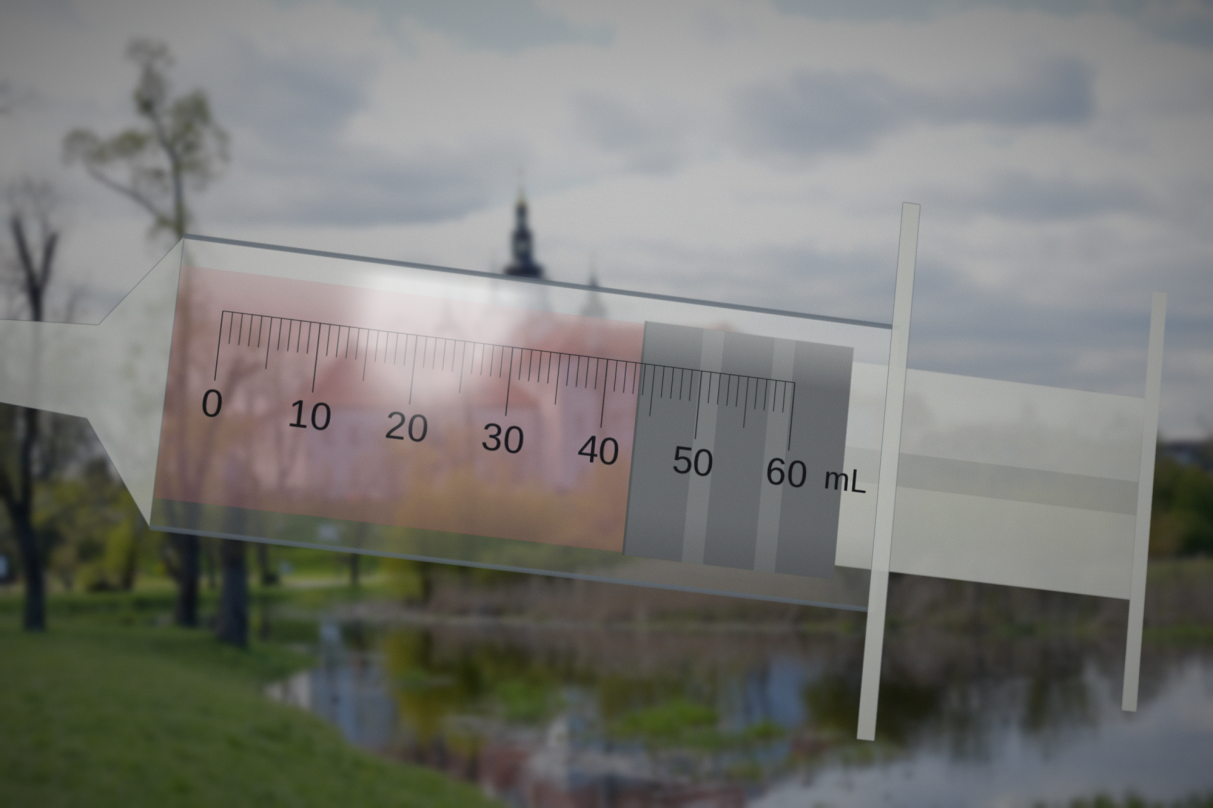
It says 43.5 mL
